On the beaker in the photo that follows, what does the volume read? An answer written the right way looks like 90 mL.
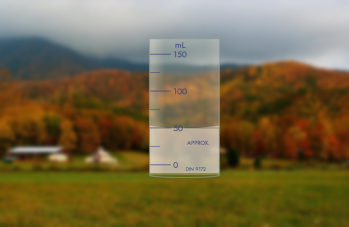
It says 50 mL
